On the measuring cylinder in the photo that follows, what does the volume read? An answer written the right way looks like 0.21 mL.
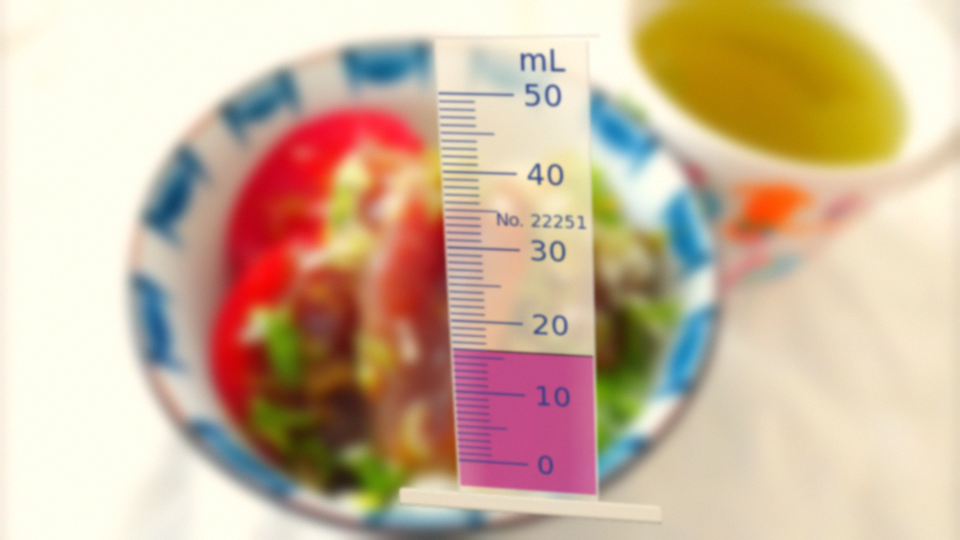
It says 16 mL
